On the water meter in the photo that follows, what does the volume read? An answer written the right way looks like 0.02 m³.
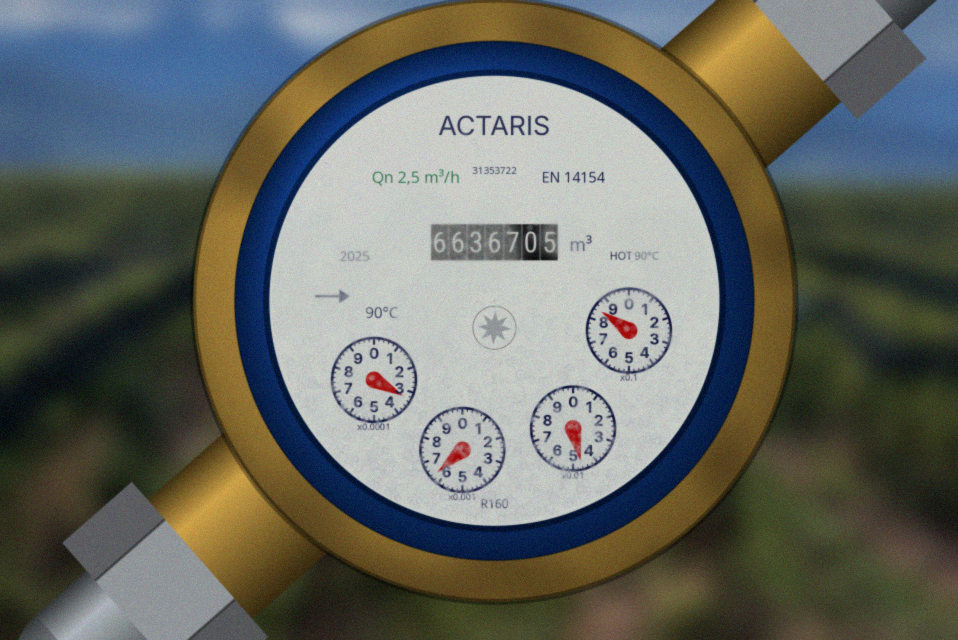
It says 6636705.8463 m³
